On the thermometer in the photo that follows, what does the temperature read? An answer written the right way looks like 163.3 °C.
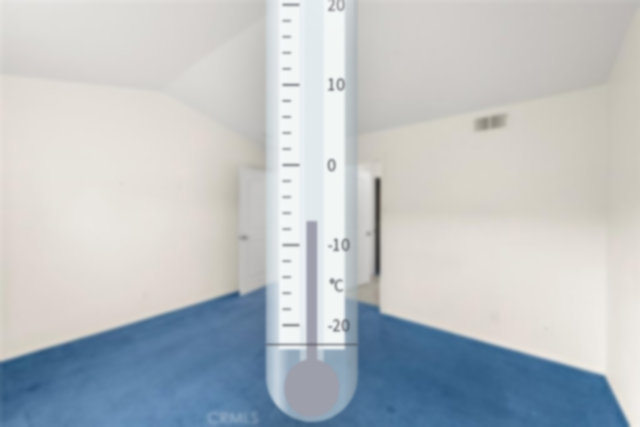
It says -7 °C
